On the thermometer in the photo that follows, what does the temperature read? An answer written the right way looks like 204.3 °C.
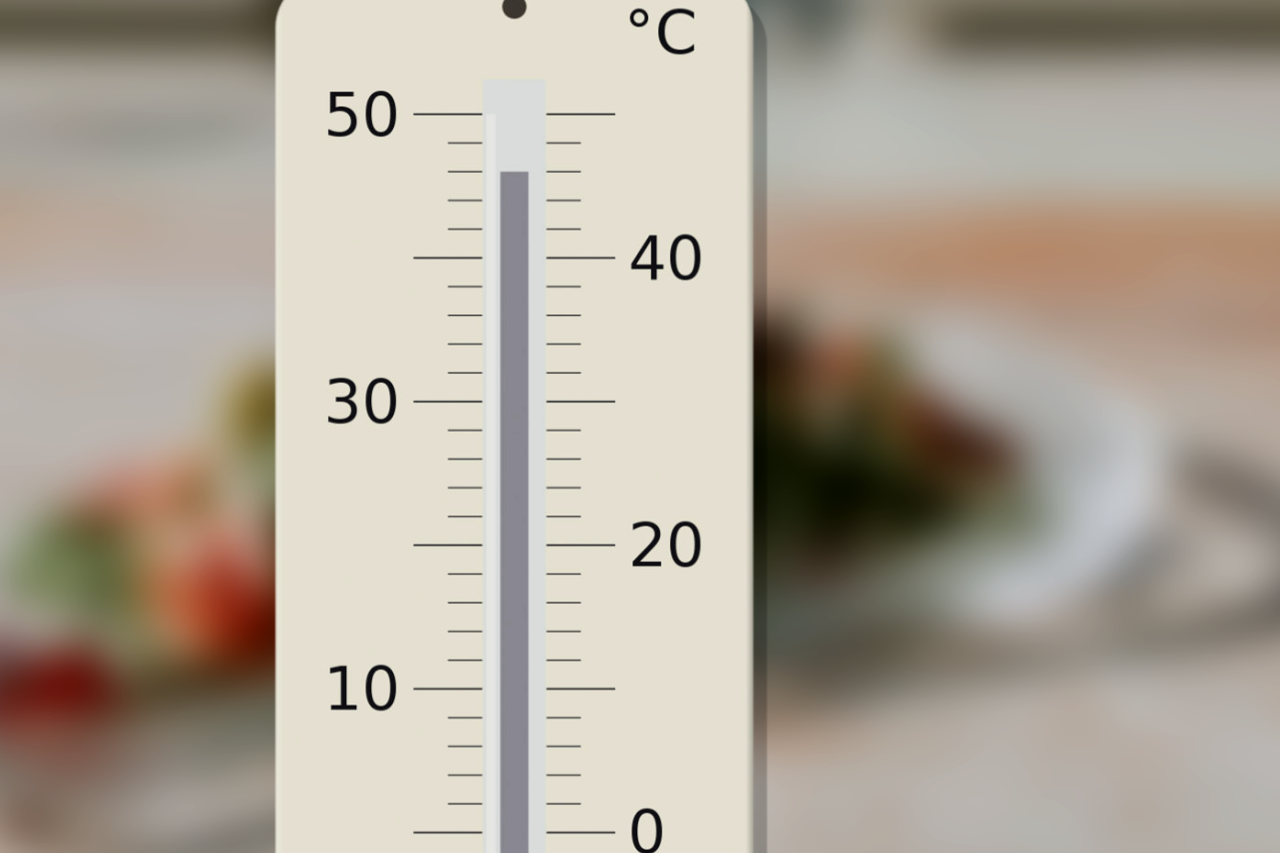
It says 46 °C
